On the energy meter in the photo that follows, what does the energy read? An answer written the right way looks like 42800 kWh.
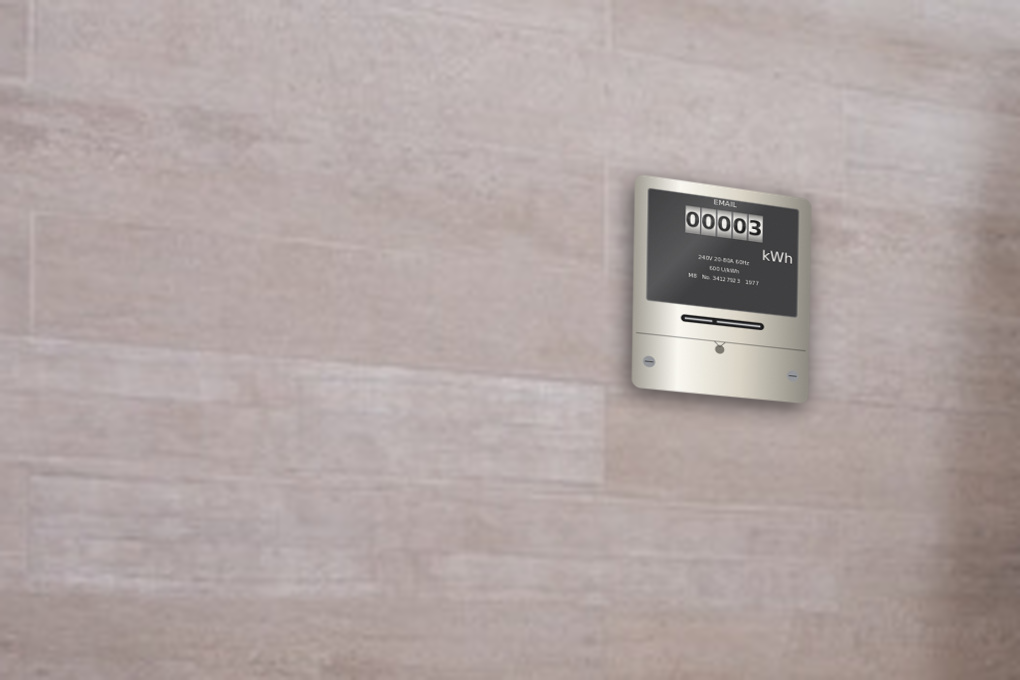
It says 3 kWh
